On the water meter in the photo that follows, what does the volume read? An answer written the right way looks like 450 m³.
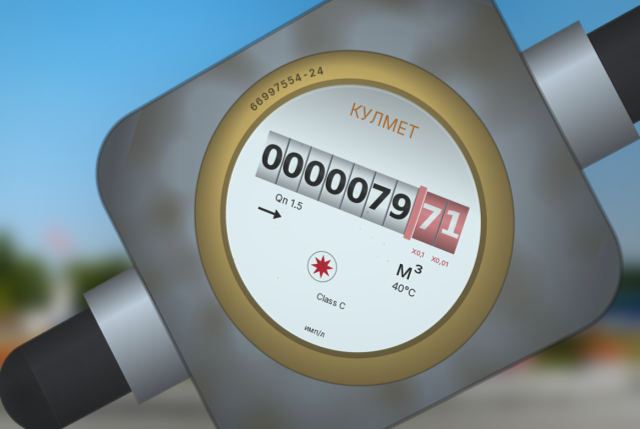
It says 79.71 m³
